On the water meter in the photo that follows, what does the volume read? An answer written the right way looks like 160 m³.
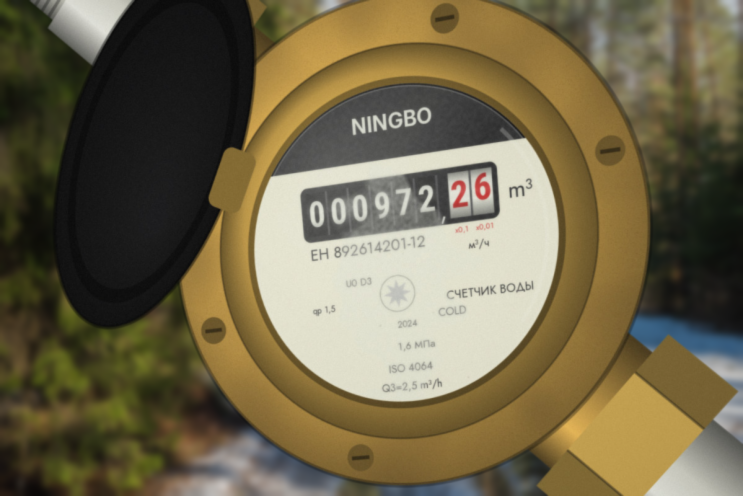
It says 972.26 m³
